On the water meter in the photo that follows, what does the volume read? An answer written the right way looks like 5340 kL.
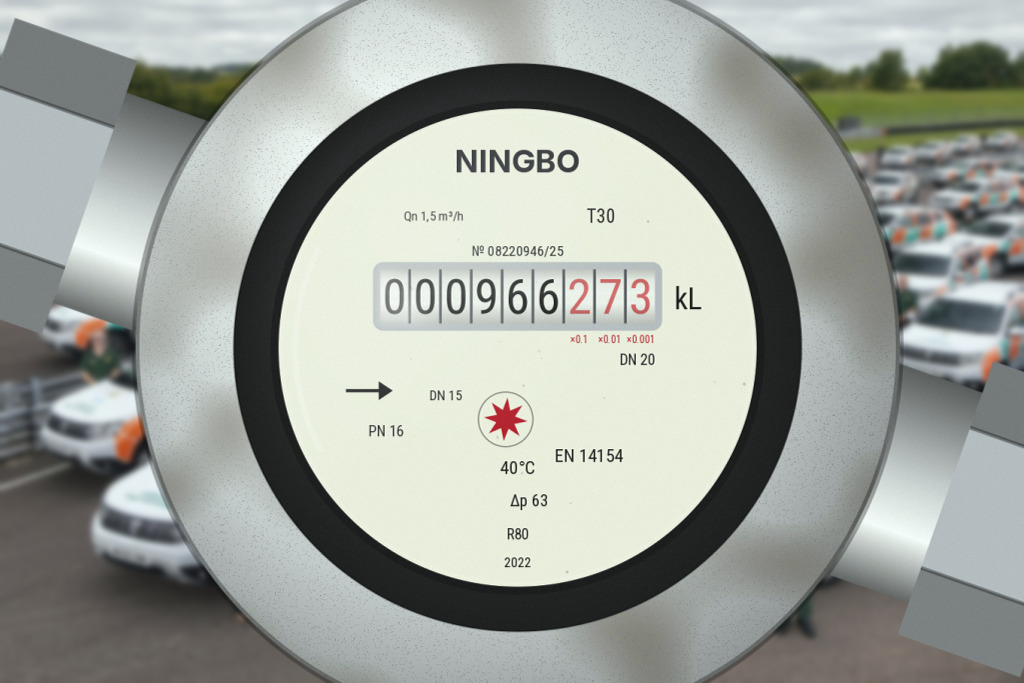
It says 966.273 kL
